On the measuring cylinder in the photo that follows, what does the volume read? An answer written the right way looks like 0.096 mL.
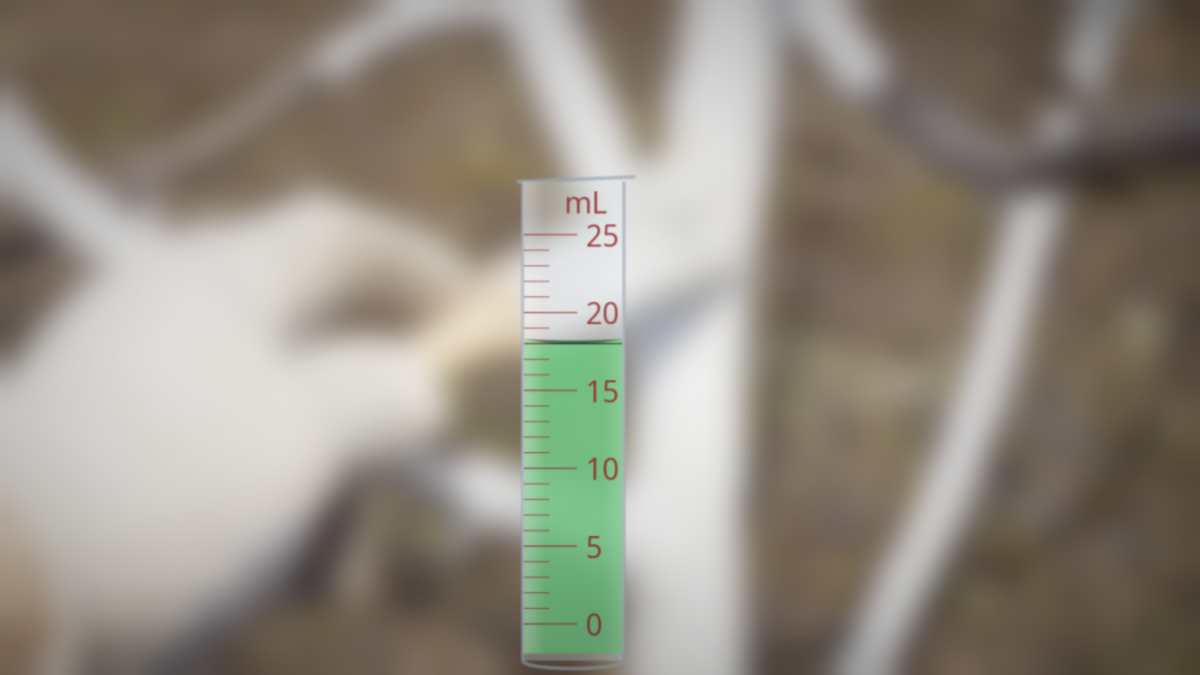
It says 18 mL
